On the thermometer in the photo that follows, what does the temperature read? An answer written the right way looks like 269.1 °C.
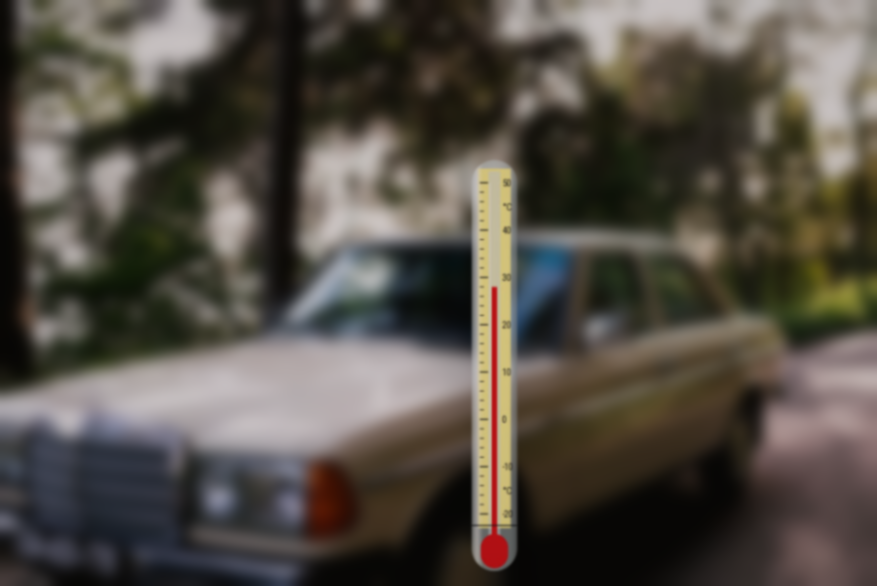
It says 28 °C
